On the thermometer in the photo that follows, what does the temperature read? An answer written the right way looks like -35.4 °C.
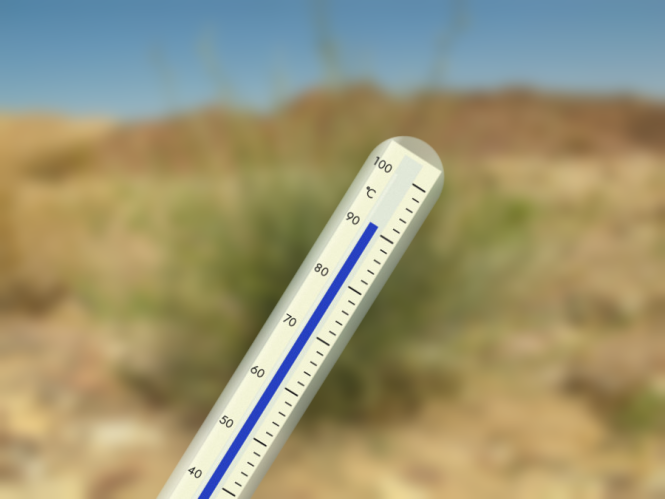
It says 91 °C
